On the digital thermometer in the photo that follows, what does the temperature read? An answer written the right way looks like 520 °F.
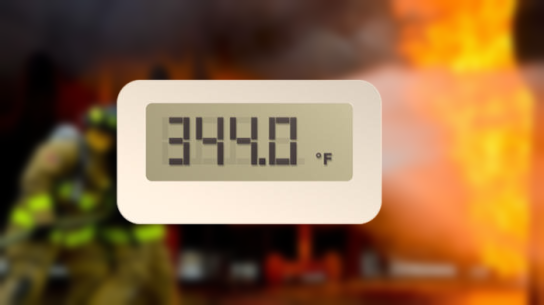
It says 344.0 °F
